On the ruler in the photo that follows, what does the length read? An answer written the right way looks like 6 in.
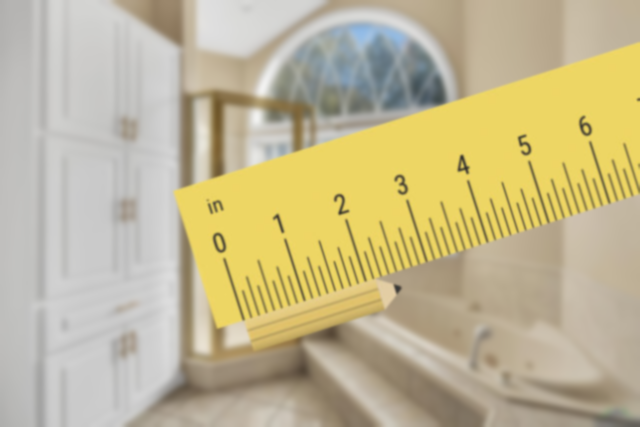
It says 2.5 in
